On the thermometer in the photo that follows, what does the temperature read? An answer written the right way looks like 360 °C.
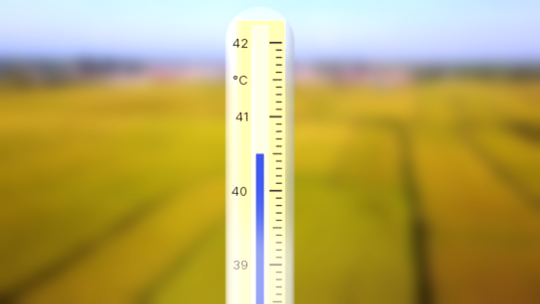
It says 40.5 °C
